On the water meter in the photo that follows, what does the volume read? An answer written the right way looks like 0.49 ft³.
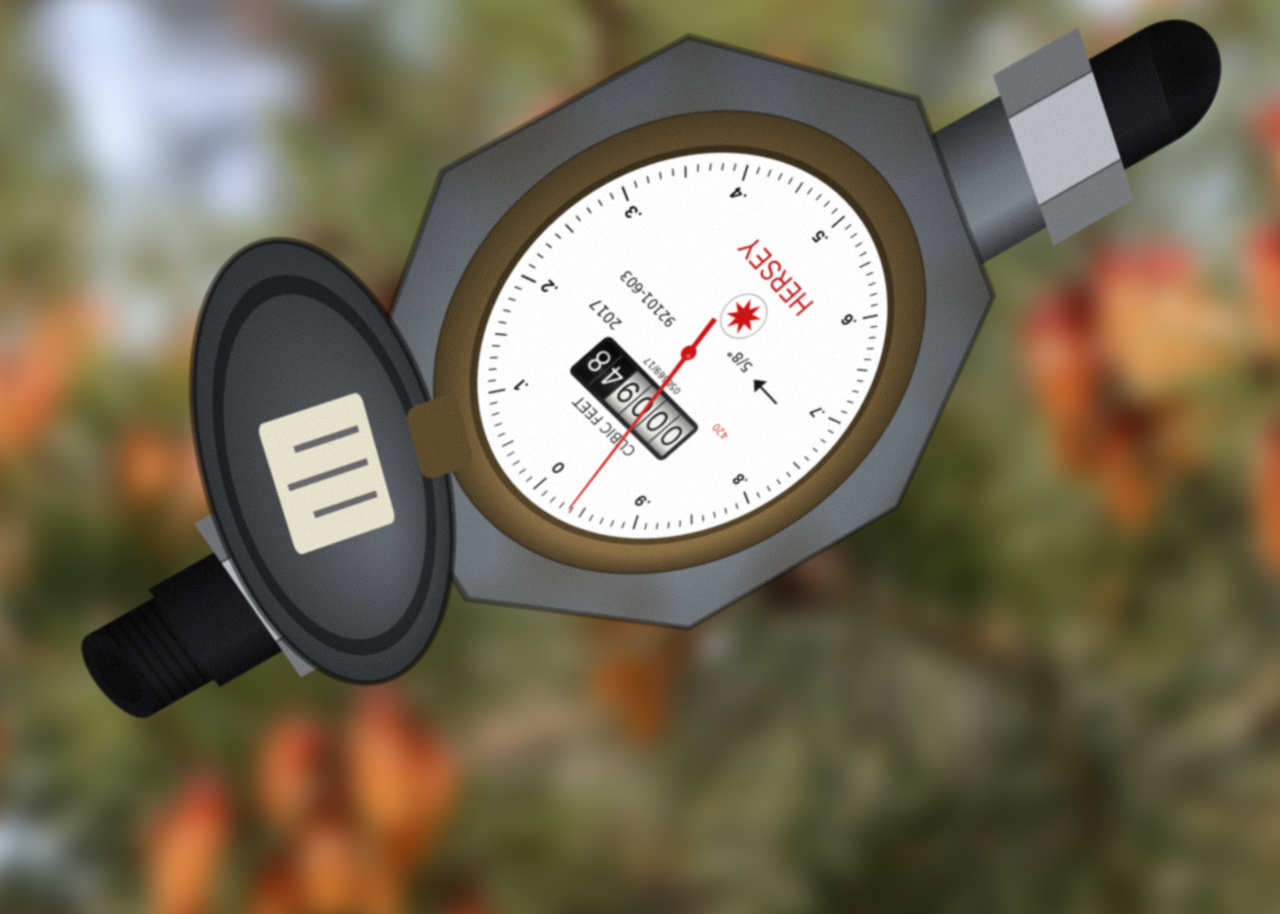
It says 947.96 ft³
